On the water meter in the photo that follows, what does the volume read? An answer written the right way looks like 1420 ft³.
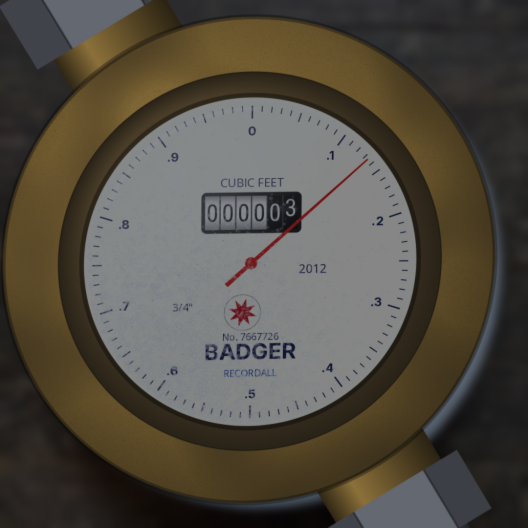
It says 3.13 ft³
